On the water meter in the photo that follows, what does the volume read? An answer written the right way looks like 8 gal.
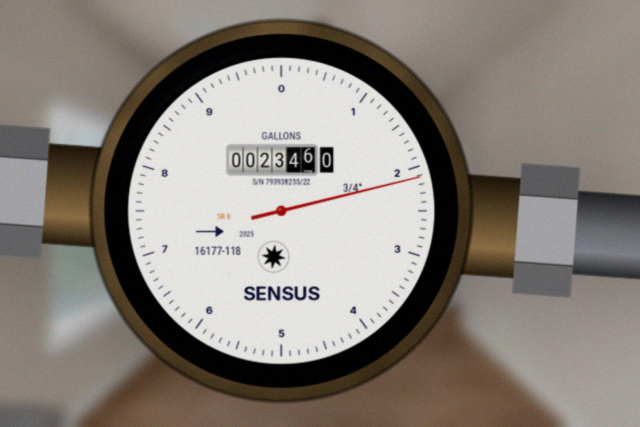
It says 23462.1 gal
